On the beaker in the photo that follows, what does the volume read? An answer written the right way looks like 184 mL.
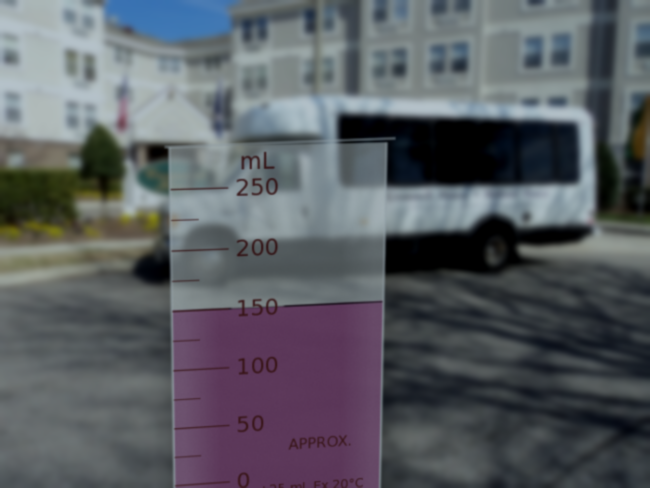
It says 150 mL
